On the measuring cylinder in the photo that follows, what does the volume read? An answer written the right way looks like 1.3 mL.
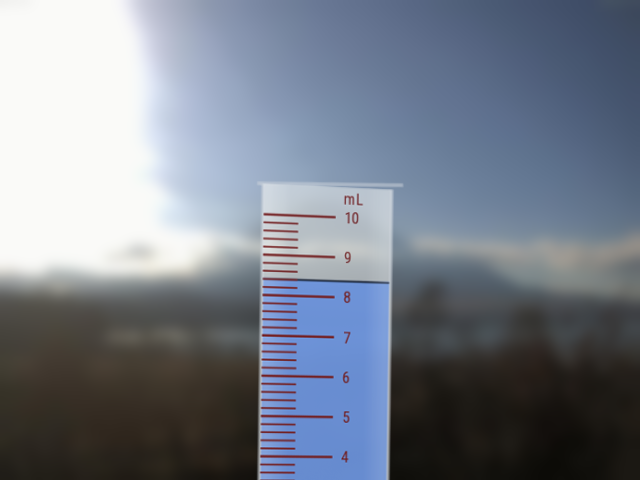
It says 8.4 mL
